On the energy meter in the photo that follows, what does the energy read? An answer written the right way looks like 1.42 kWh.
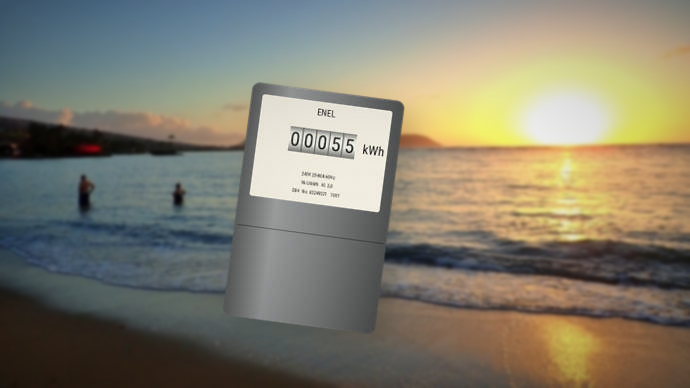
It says 55 kWh
